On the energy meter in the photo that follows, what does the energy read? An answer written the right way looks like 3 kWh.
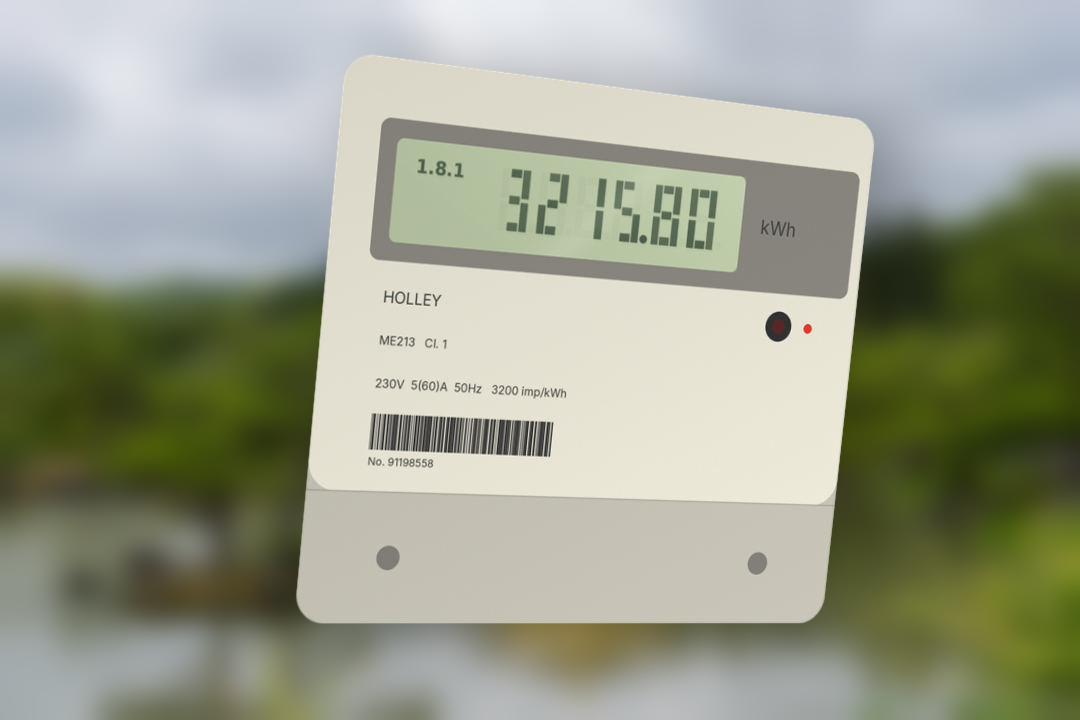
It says 3215.80 kWh
